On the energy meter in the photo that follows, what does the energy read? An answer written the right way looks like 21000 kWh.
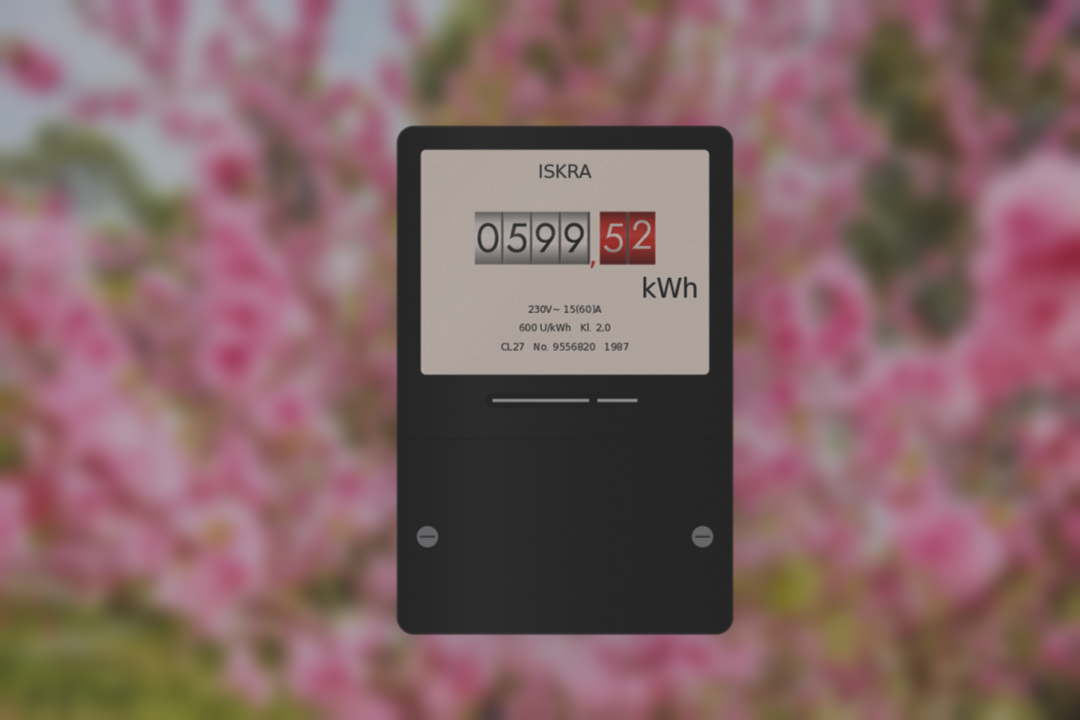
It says 599.52 kWh
